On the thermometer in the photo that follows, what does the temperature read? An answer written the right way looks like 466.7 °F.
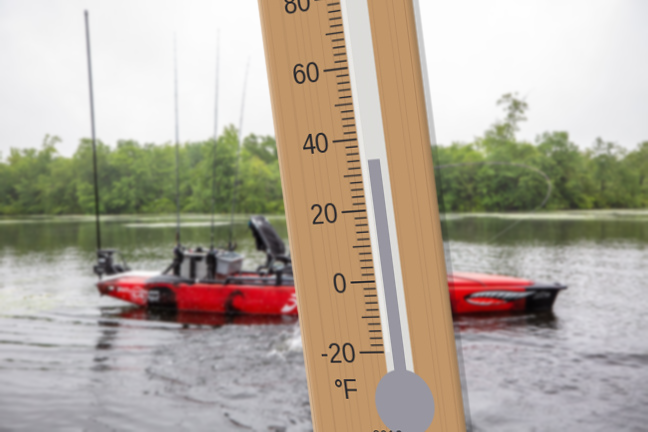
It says 34 °F
